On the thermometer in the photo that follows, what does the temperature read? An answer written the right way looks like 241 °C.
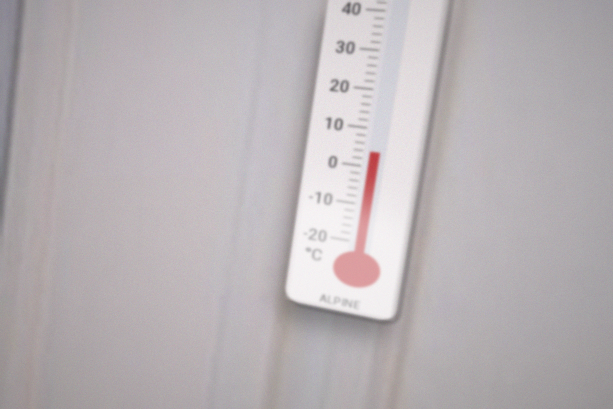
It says 4 °C
